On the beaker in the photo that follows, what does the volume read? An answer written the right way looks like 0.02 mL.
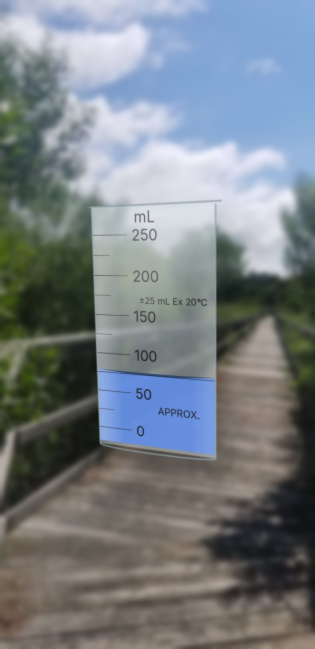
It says 75 mL
